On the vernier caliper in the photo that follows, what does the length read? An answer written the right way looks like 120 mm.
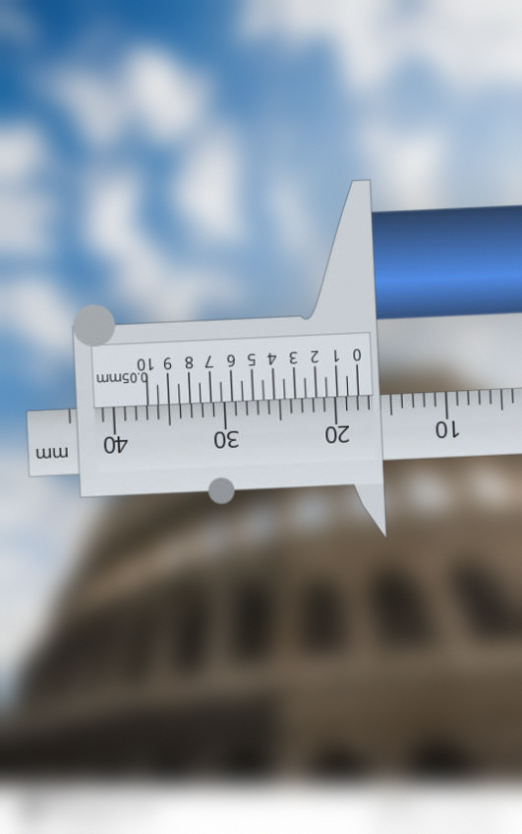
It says 17.9 mm
